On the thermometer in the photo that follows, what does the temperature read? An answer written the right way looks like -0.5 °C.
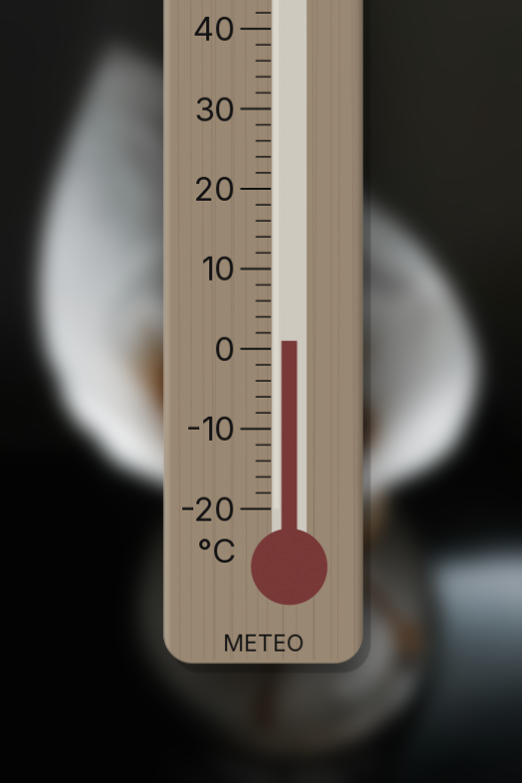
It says 1 °C
